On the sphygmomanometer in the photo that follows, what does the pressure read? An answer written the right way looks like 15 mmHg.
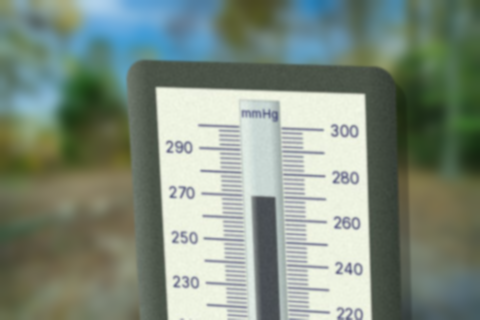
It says 270 mmHg
